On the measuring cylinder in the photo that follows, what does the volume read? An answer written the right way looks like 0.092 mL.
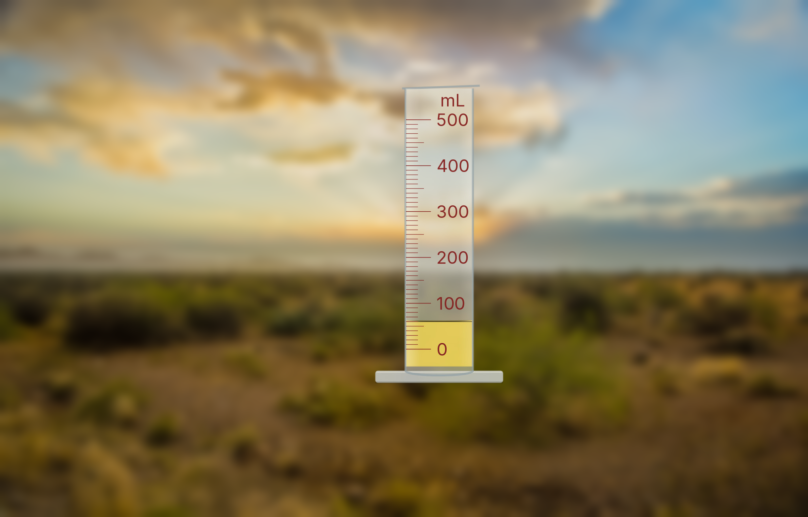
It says 60 mL
